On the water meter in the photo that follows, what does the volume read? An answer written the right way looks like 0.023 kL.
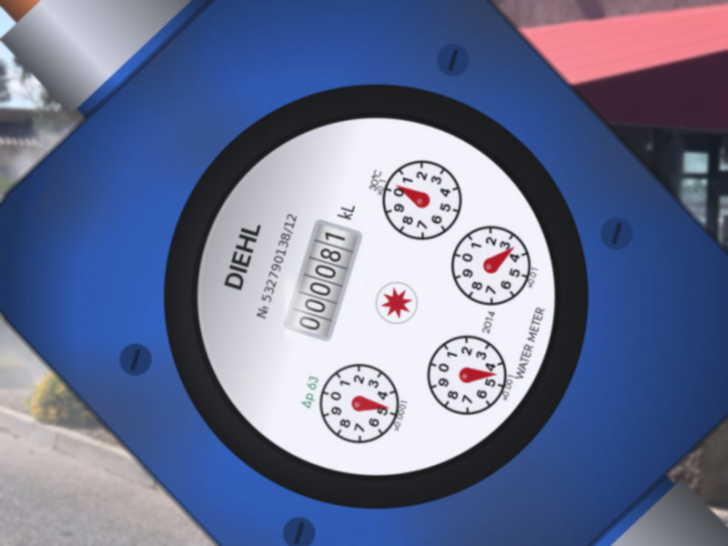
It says 81.0344 kL
